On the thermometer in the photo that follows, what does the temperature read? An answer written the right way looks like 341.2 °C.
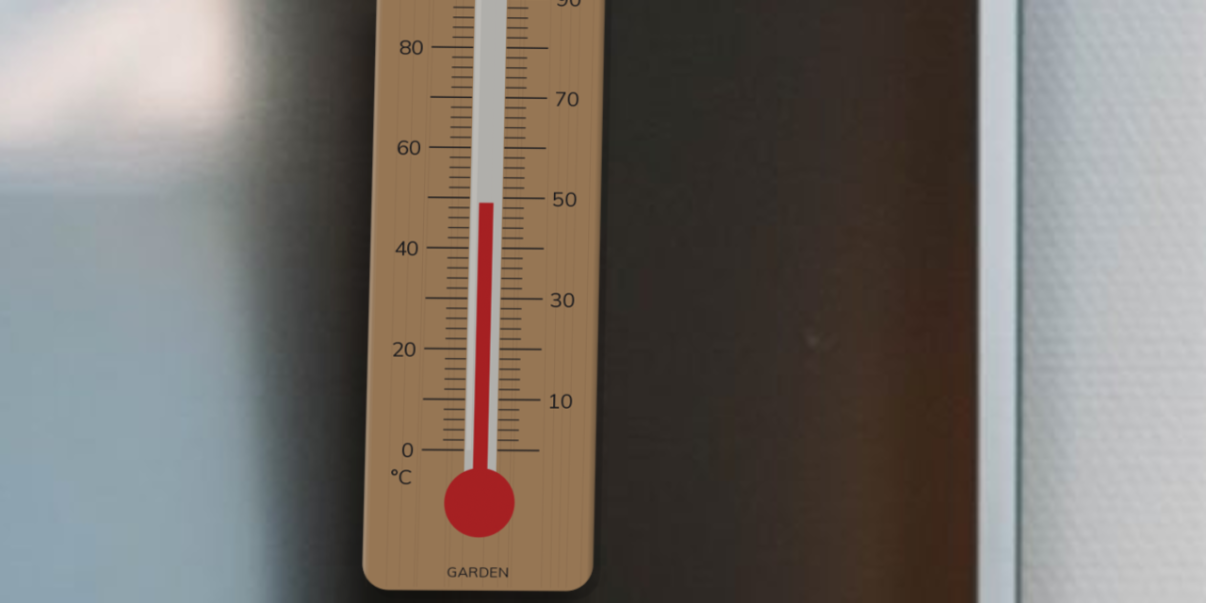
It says 49 °C
